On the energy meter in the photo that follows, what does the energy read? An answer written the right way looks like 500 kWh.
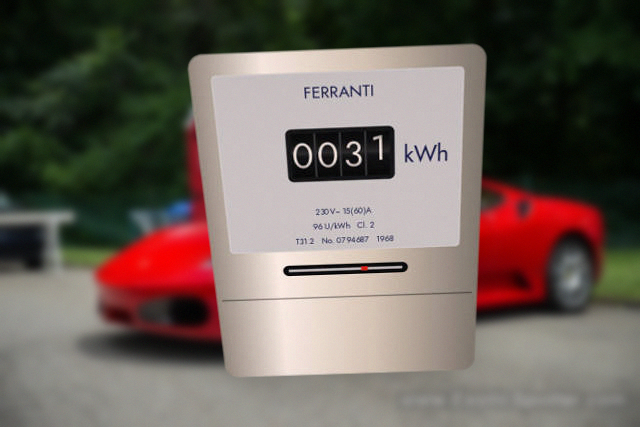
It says 31 kWh
